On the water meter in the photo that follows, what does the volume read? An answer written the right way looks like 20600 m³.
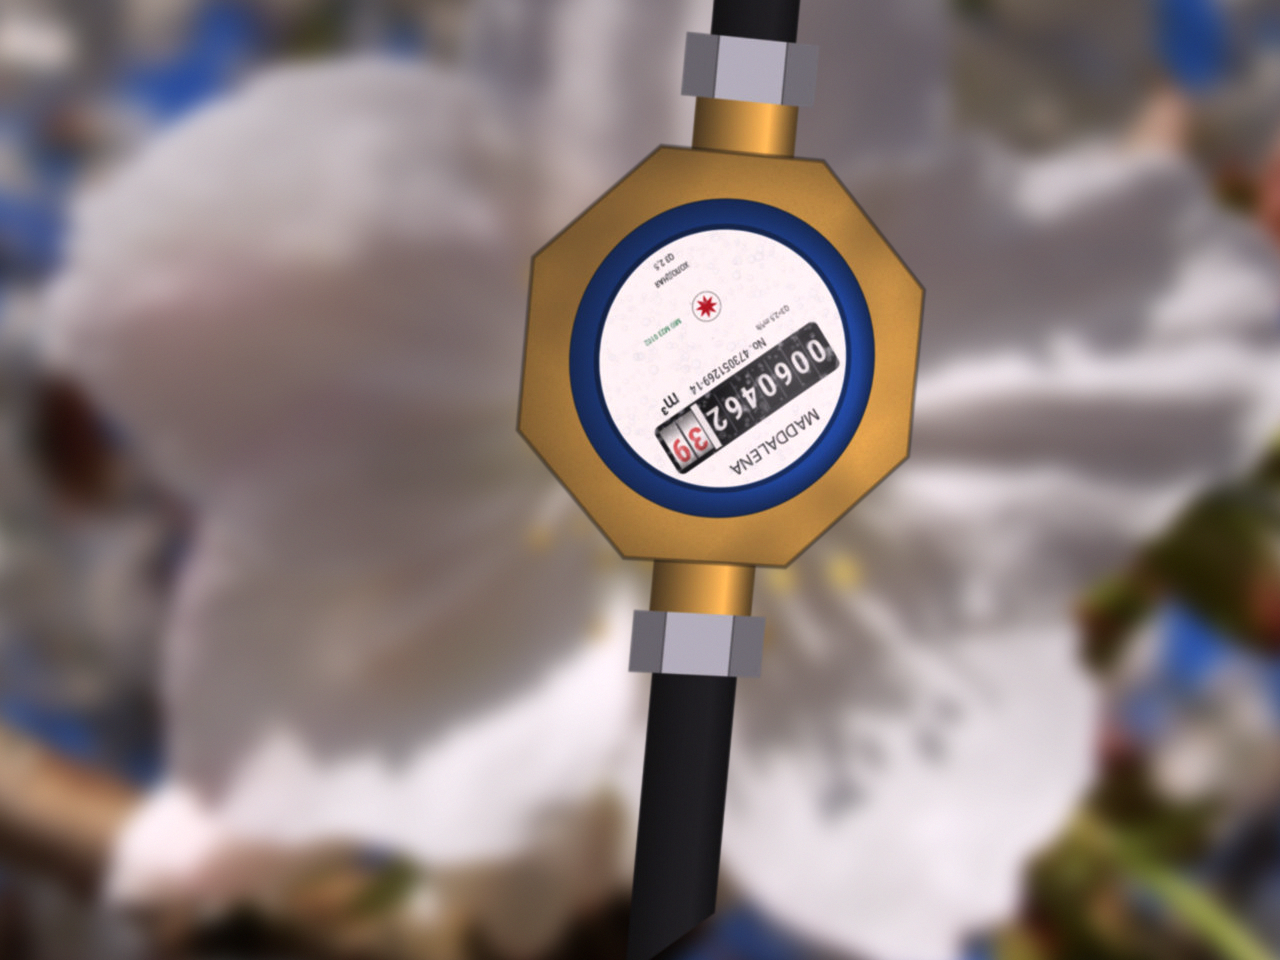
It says 60462.39 m³
